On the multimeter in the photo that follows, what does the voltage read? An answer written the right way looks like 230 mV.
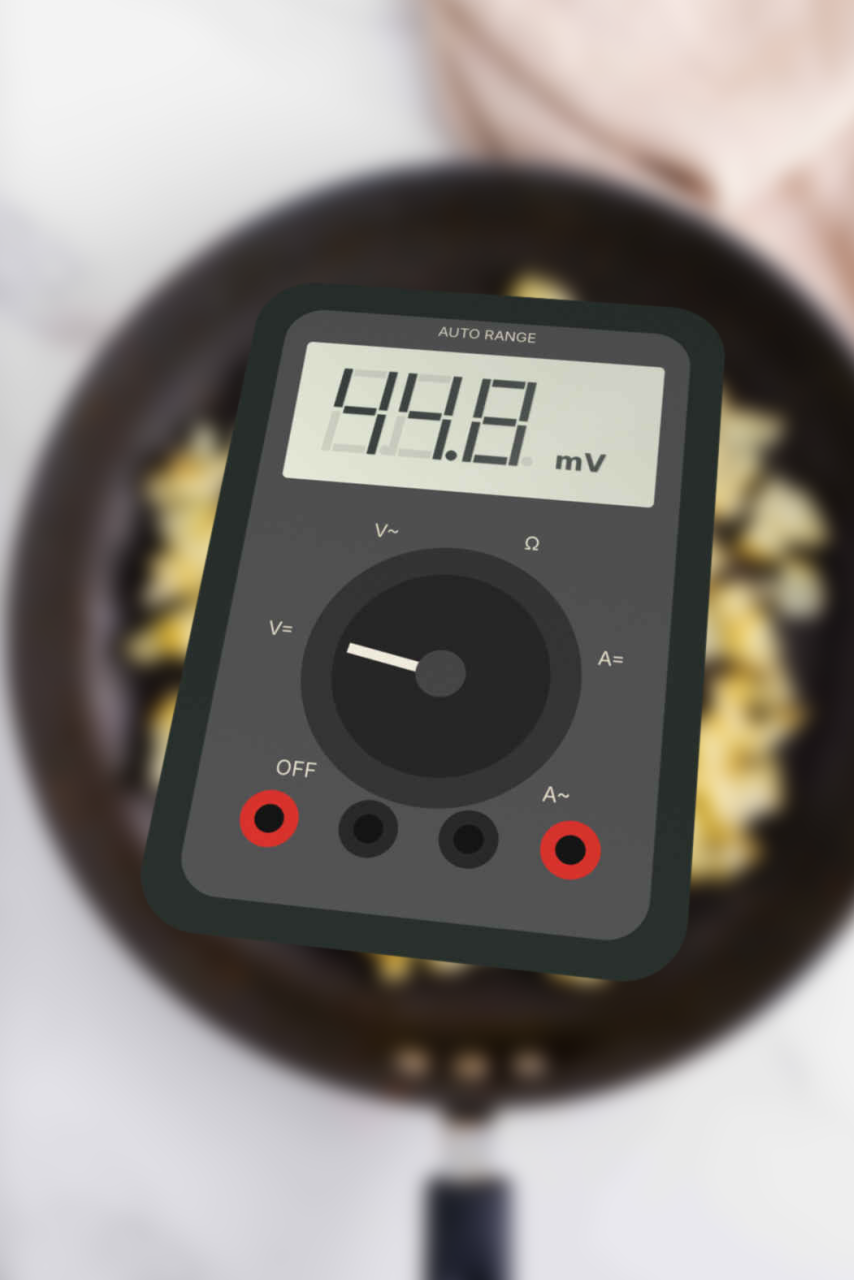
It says 44.8 mV
